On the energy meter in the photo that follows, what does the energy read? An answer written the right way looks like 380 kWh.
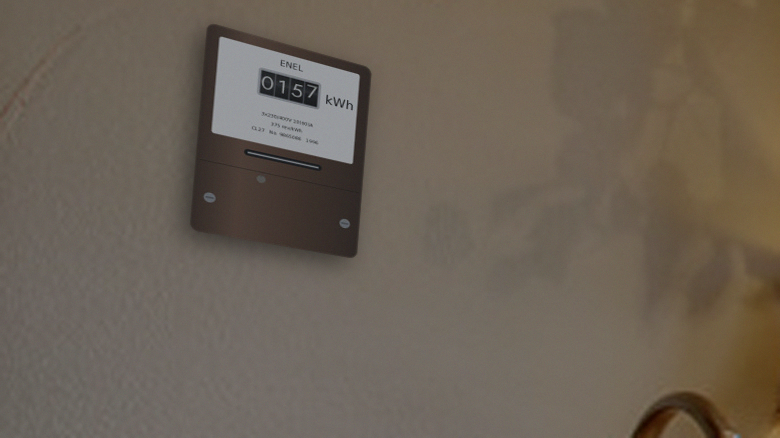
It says 157 kWh
